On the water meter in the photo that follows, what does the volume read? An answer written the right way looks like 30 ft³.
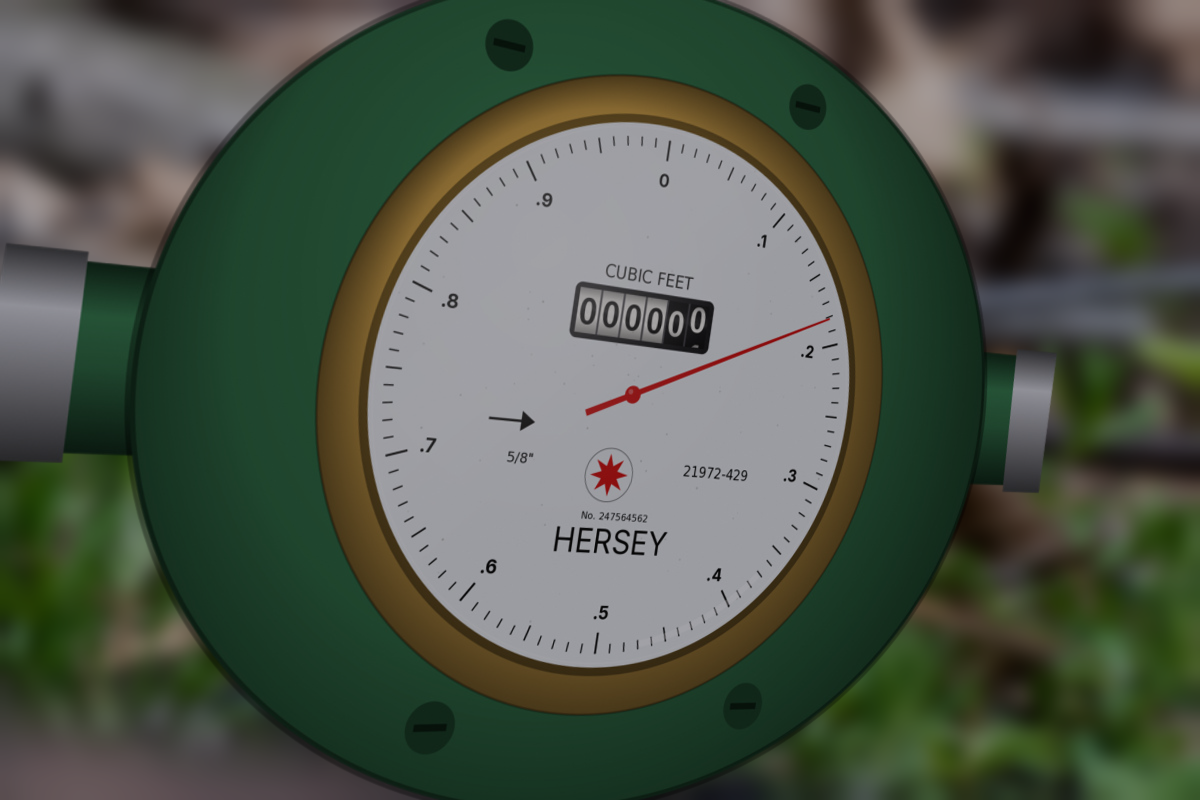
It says 0.18 ft³
